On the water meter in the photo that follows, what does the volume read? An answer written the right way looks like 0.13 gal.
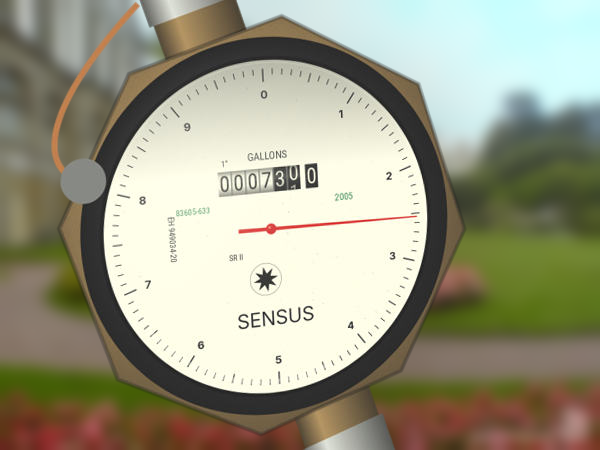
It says 7302.5 gal
